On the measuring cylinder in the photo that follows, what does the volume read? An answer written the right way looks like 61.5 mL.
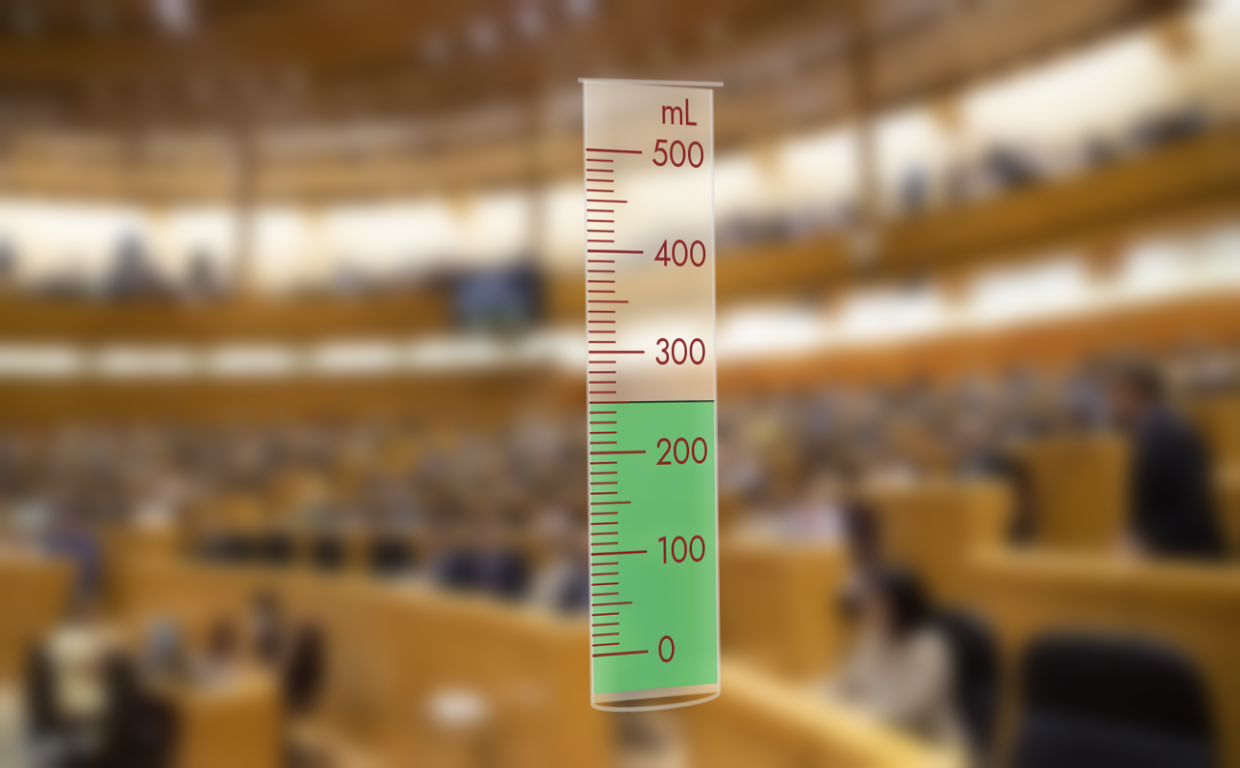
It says 250 mL
